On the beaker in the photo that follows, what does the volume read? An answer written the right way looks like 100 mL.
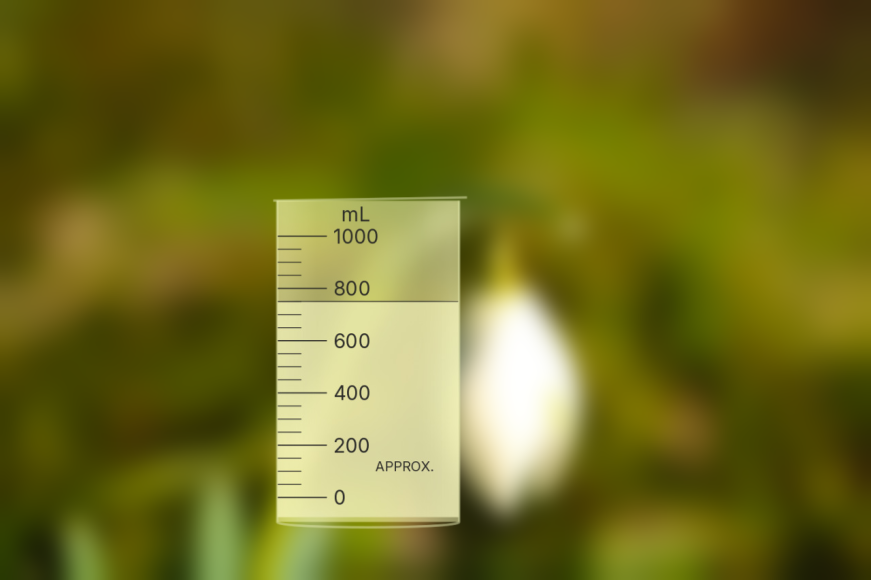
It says 750 mL
